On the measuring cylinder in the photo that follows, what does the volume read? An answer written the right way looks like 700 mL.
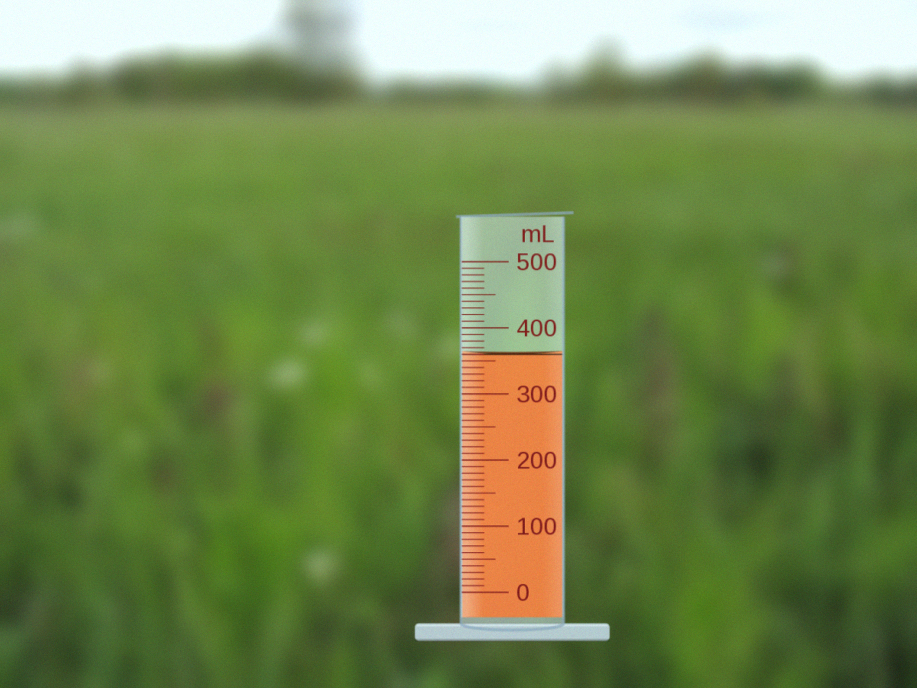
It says 360 mL
